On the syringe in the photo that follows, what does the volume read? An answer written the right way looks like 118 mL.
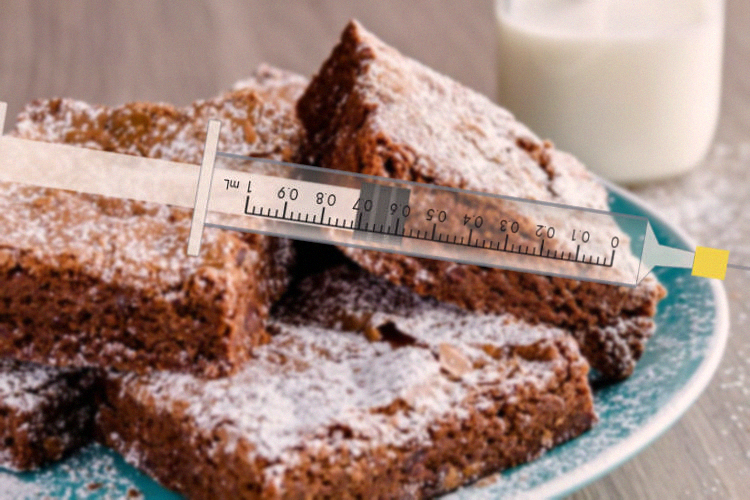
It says 0.58 mL
